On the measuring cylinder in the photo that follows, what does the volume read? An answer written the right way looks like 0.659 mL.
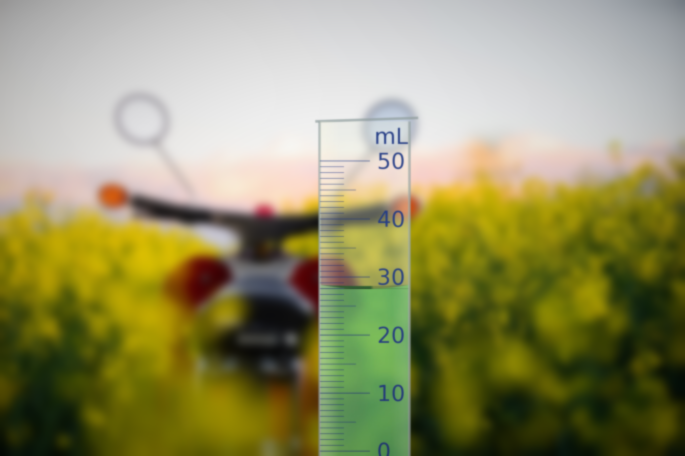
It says 28 mL
